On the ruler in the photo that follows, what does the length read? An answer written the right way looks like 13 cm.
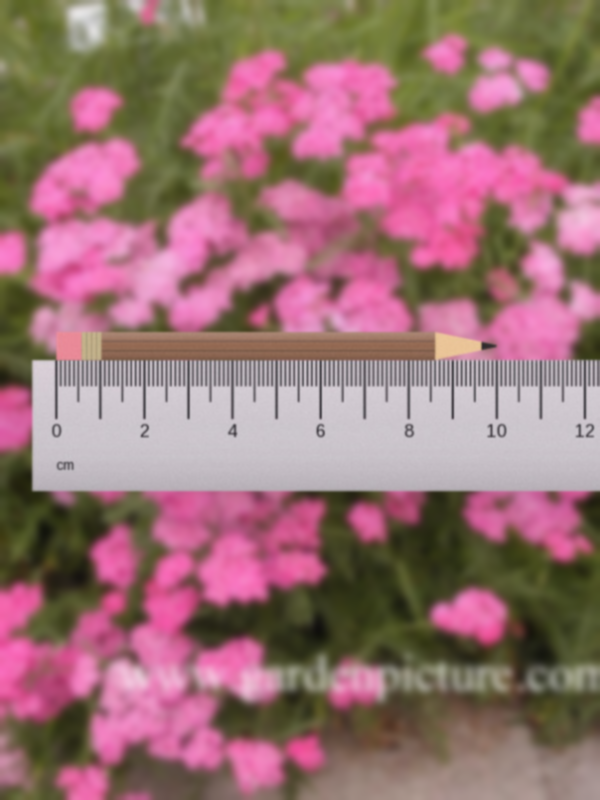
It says 10 cm
